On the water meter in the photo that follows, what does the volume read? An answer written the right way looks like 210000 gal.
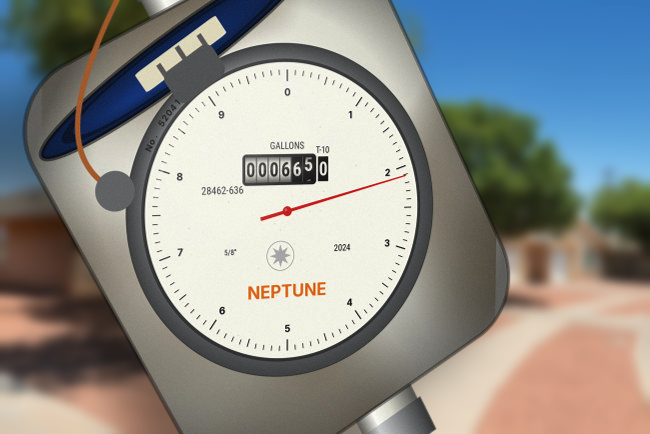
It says 6652.1 gal
